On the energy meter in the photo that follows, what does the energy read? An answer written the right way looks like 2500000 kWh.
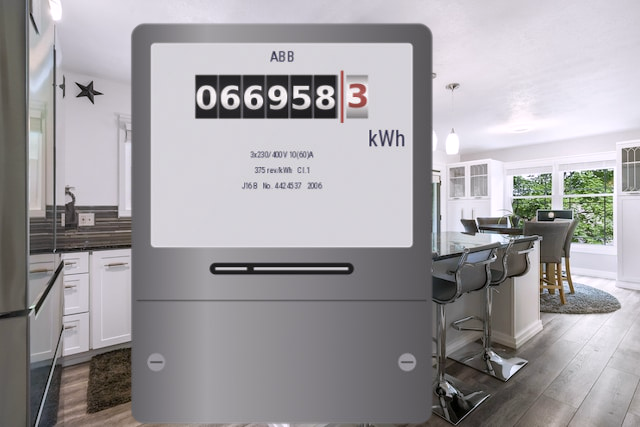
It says 66958.3 kWh
